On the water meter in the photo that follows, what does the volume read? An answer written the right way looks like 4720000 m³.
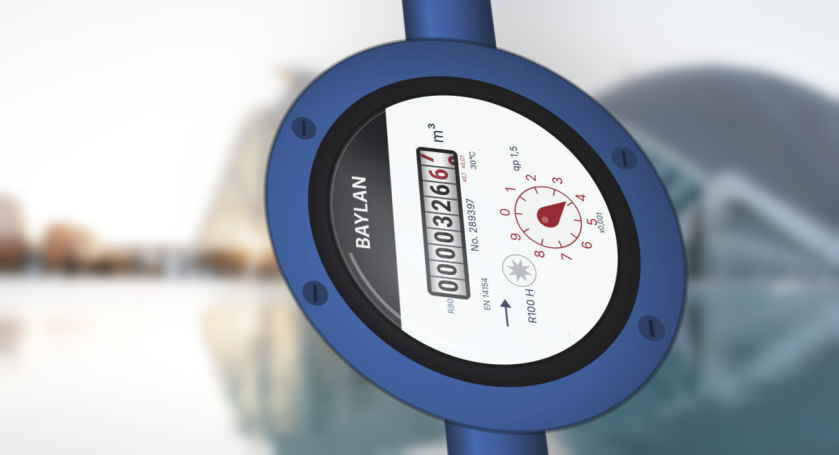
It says 326.673 m³
